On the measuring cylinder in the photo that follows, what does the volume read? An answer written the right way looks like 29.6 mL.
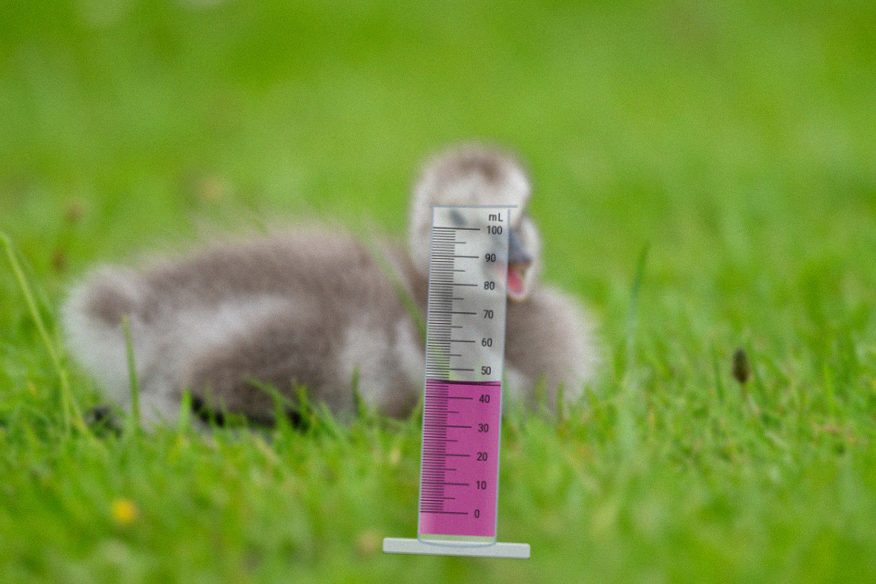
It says 45 mL
